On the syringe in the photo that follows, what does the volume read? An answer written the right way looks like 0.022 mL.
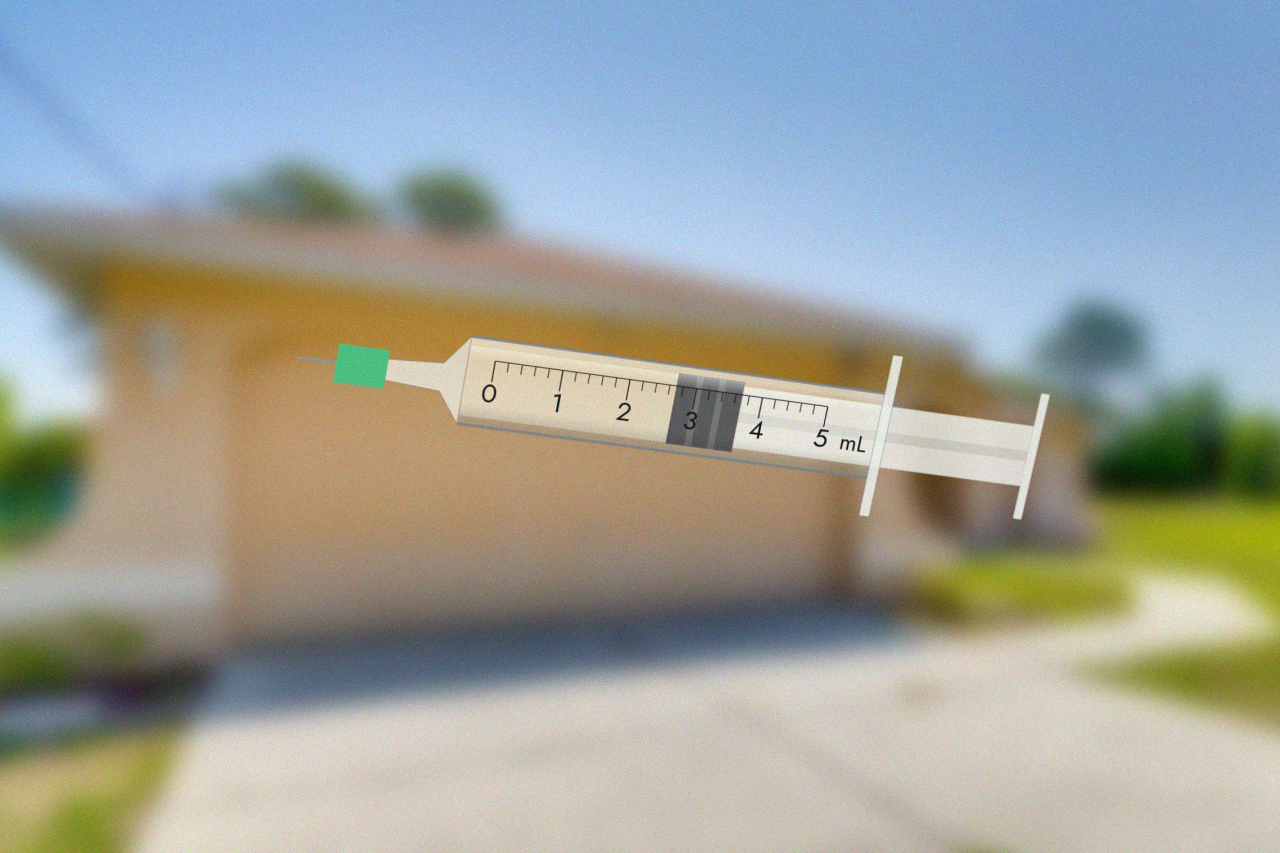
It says 2.7 mL
